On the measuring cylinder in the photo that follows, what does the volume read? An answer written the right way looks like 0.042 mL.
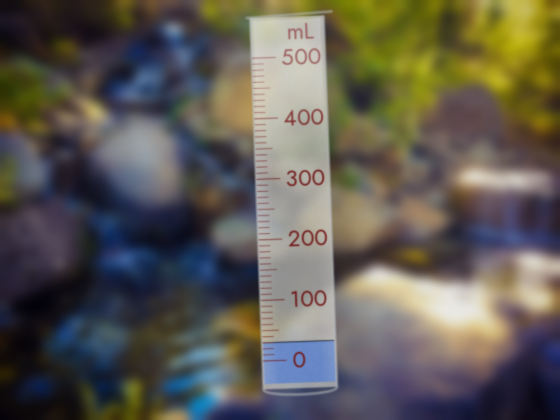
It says 30 mL
